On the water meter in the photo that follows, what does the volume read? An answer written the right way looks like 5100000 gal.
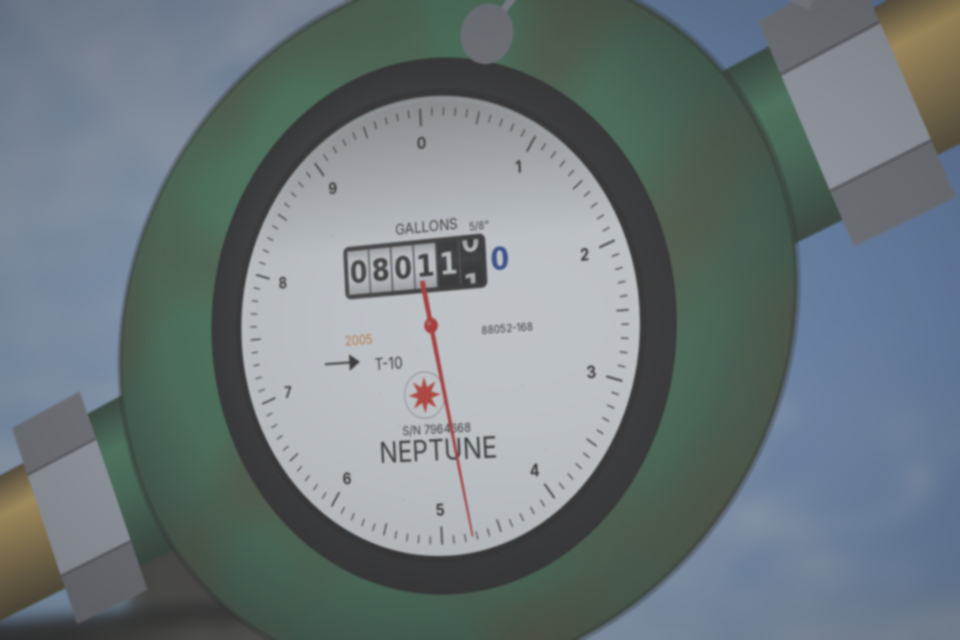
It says 801104.7 gal
